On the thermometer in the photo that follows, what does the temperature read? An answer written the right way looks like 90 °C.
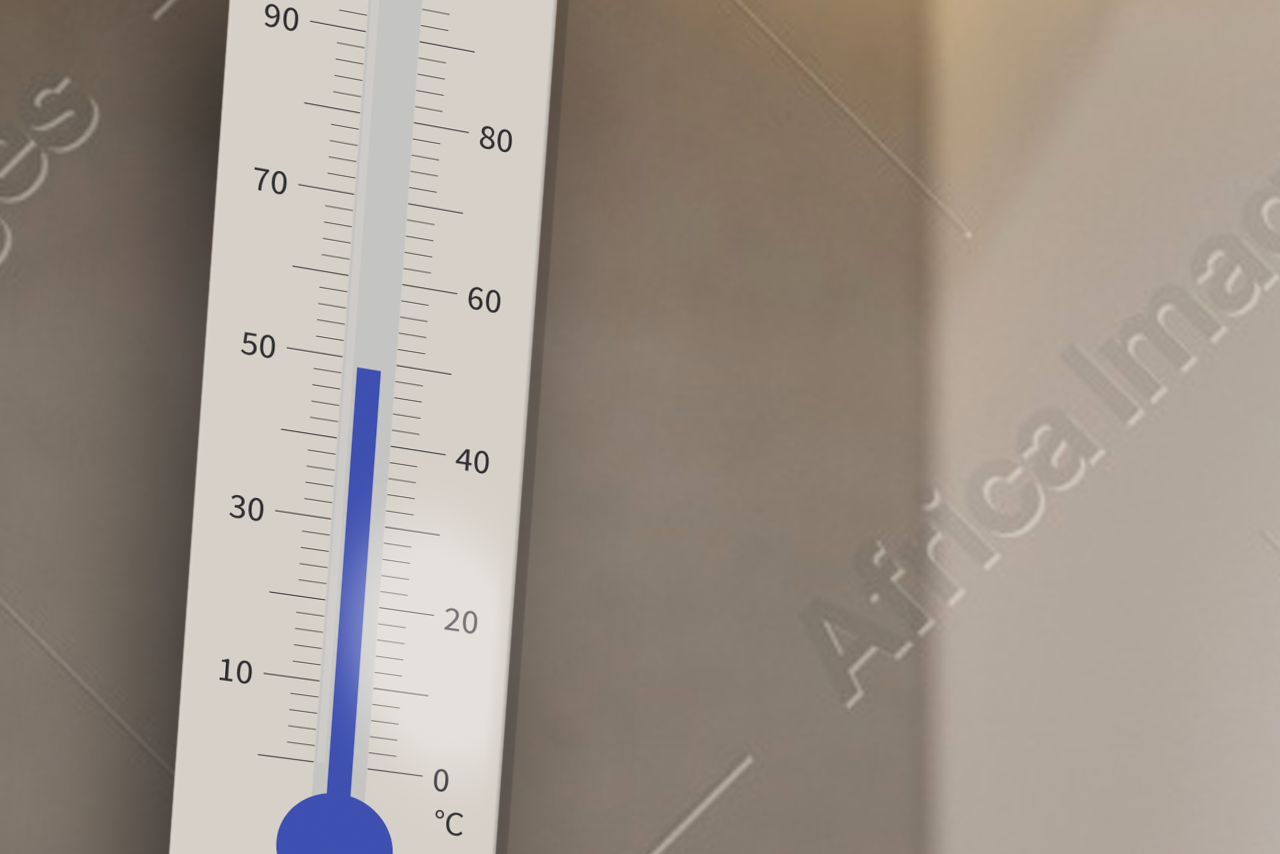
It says 49 °C
